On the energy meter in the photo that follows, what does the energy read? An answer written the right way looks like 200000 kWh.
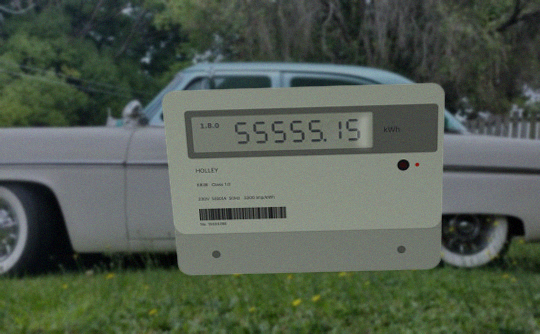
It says 55555.15 kWh
